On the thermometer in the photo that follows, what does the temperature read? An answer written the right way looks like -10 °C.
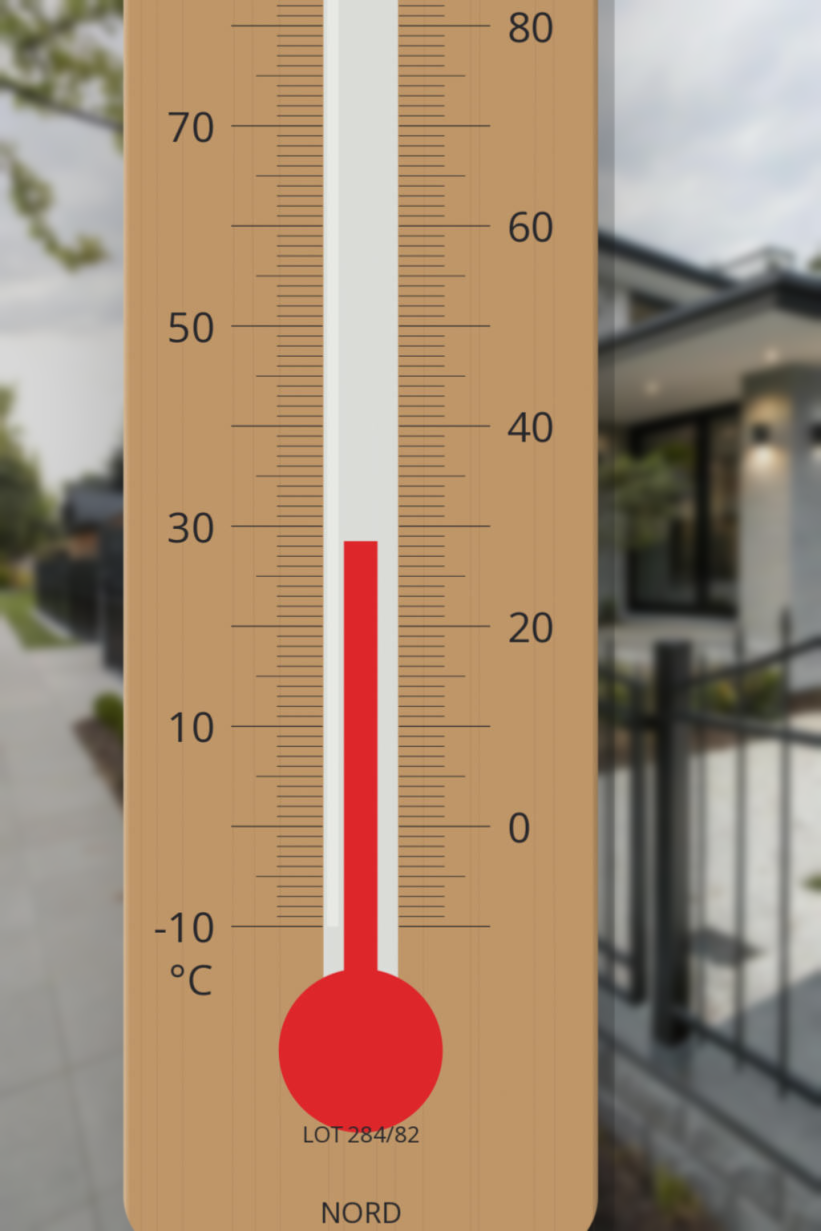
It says 28.5 °C
